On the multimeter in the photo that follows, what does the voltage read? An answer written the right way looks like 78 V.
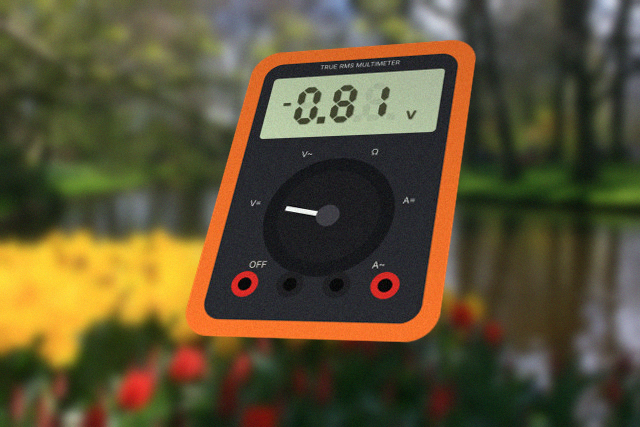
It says -0.81 V
